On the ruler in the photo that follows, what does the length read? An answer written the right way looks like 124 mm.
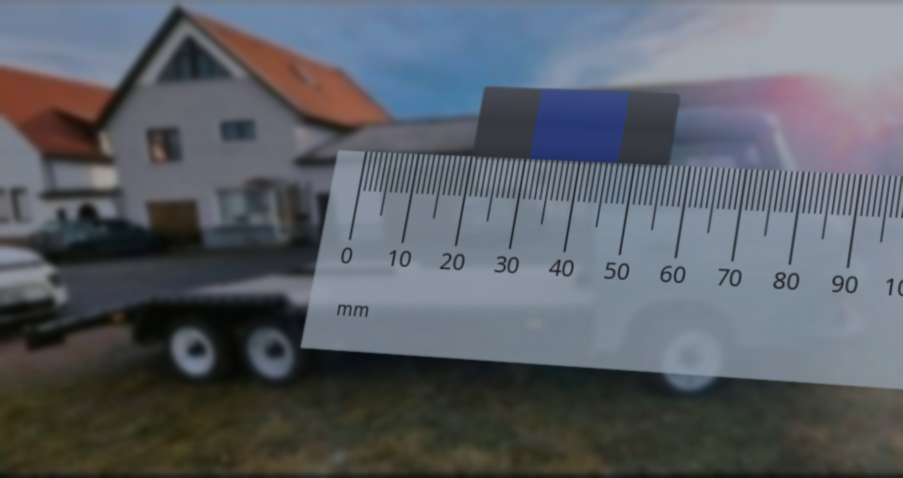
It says 36 mm
